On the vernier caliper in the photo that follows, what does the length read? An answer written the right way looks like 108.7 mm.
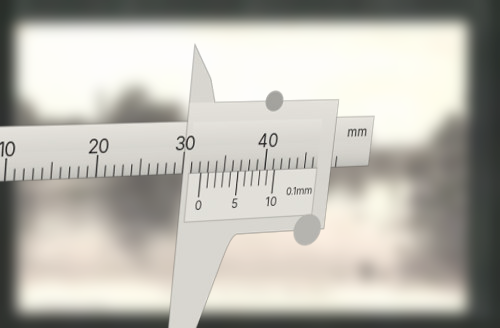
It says 32.2 mm
